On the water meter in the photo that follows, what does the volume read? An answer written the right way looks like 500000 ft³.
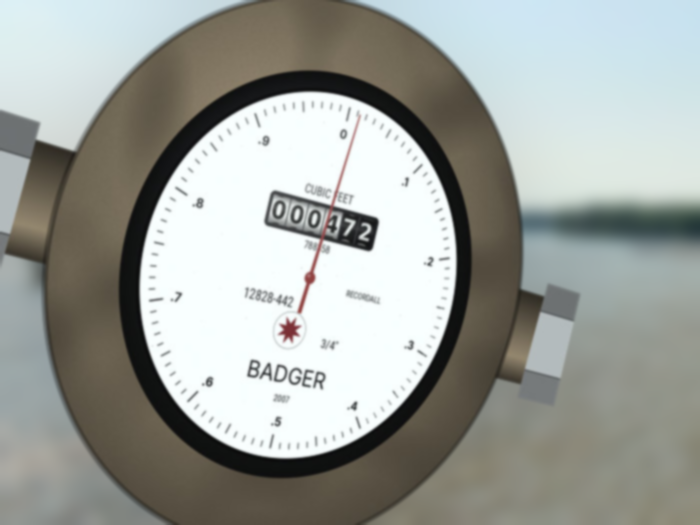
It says 472.01 ft³
